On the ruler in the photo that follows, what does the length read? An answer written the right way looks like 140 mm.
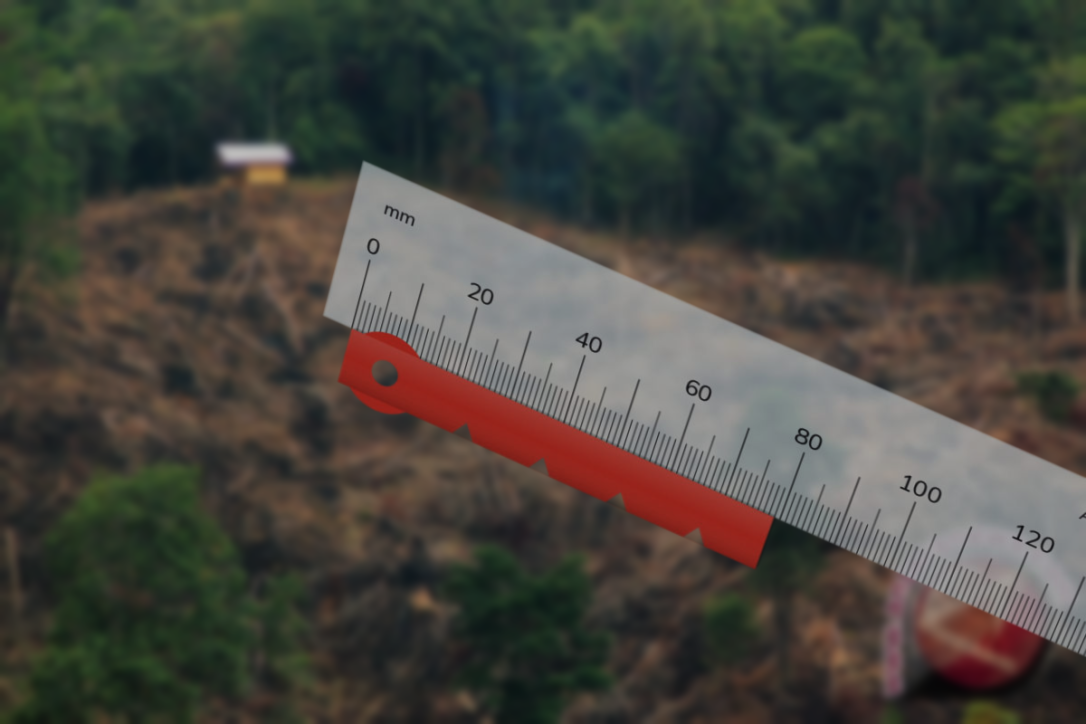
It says 79 mm
